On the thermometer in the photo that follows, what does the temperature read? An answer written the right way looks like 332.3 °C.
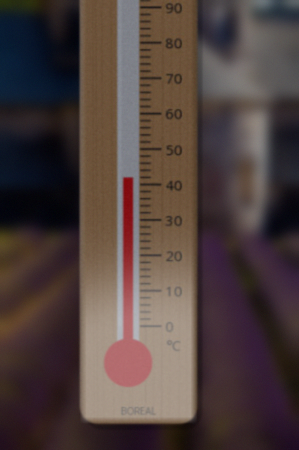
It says 42 °C
